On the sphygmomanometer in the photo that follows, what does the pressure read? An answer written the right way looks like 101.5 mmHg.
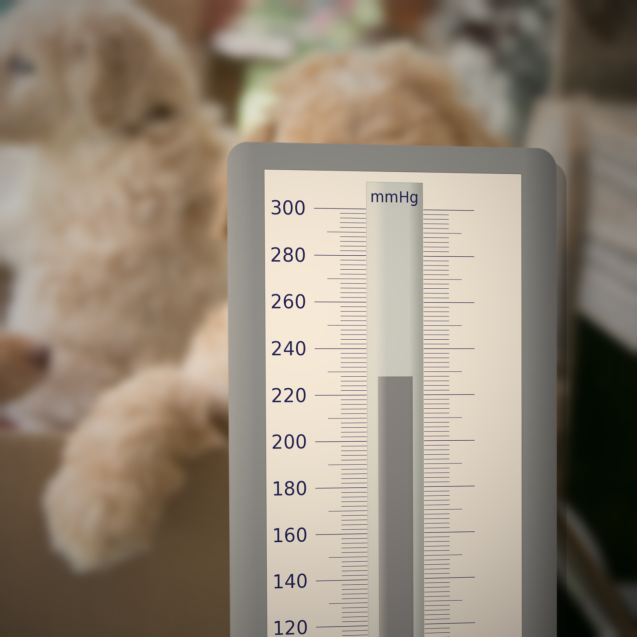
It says 228 mmHg
